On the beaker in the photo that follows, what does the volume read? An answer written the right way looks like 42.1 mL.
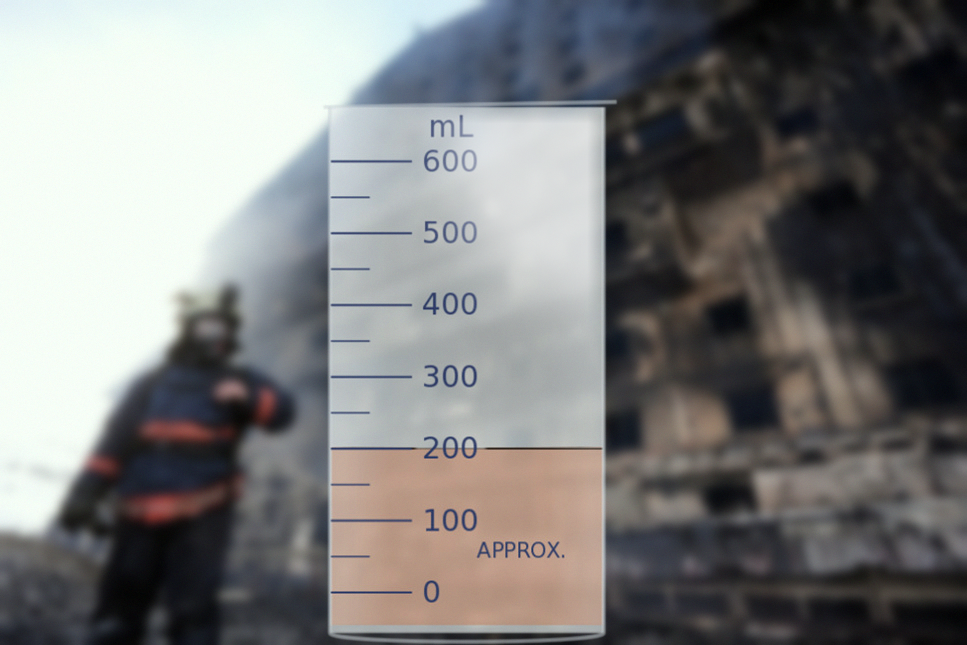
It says 200 mL
